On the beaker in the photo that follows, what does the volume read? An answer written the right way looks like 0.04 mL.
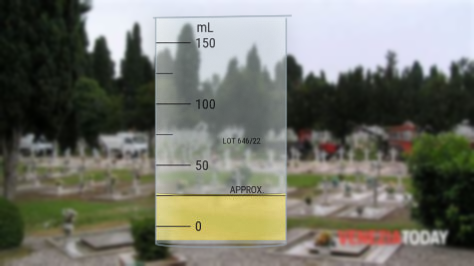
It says 25 mL
